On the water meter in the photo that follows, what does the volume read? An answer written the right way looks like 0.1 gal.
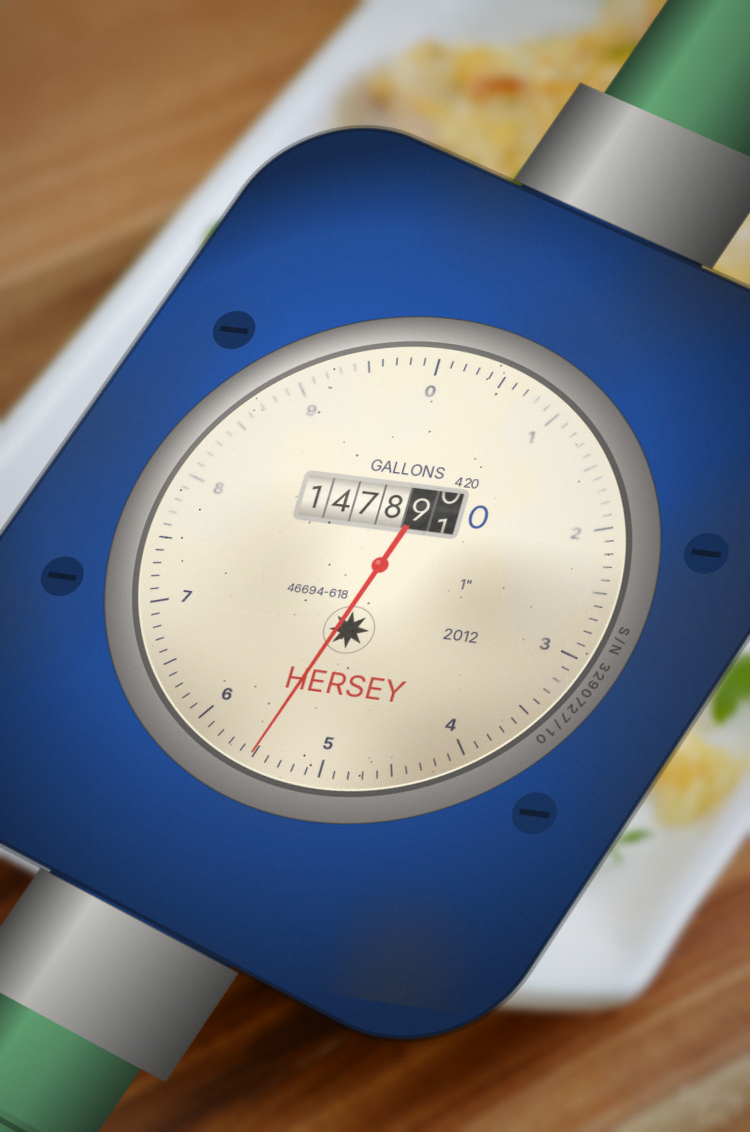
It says 1478905.5 gal
